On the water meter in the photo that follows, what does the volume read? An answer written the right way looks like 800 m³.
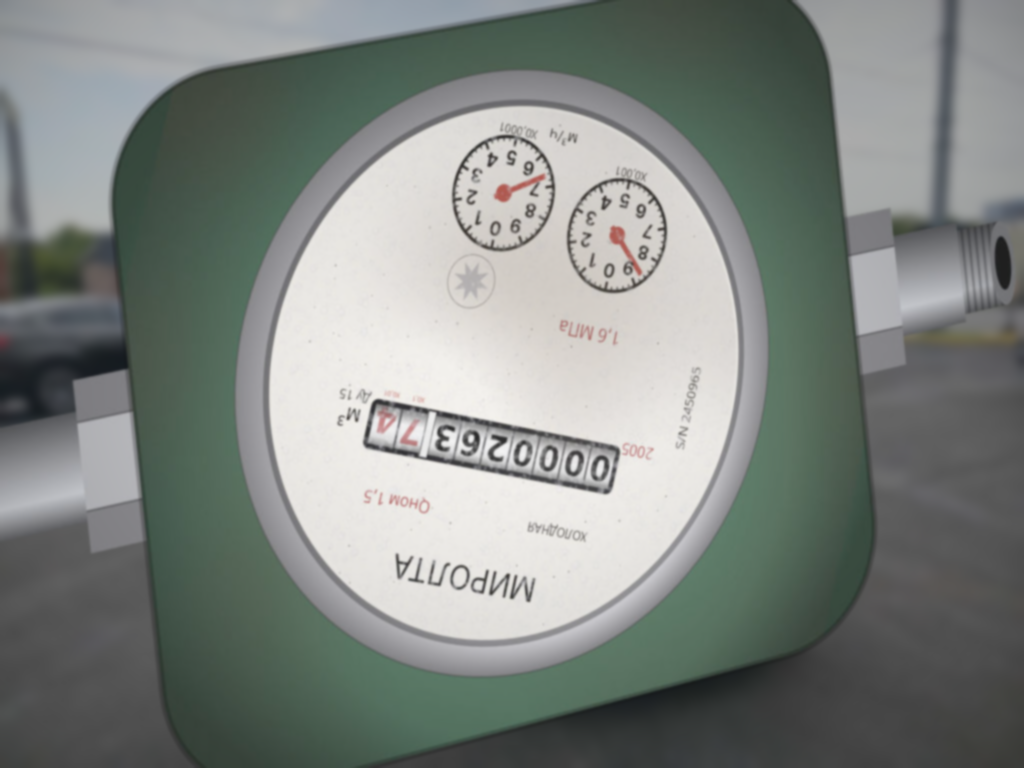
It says 263.7386 m³
